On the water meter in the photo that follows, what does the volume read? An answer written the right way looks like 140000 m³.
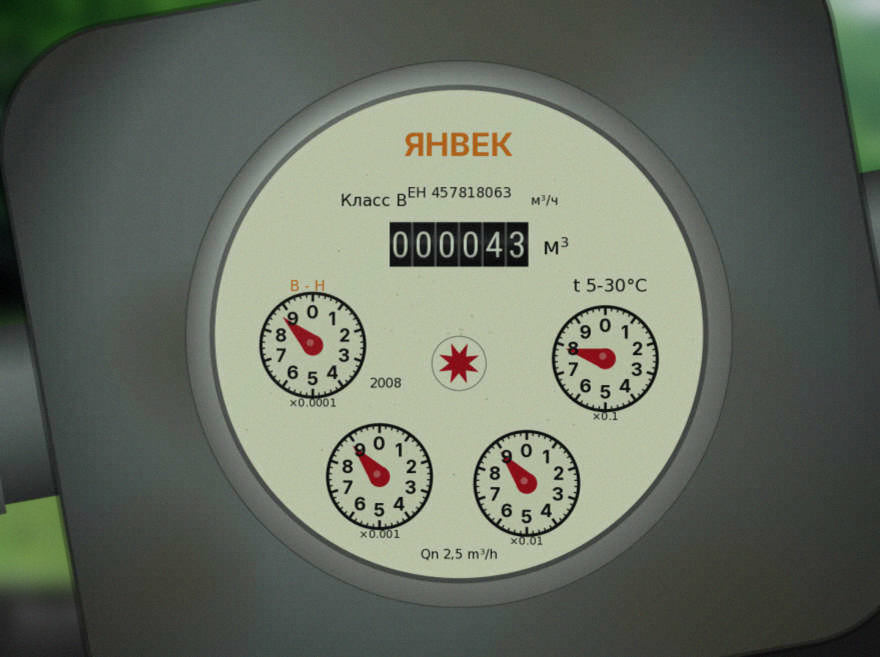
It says 43.7888 m³
